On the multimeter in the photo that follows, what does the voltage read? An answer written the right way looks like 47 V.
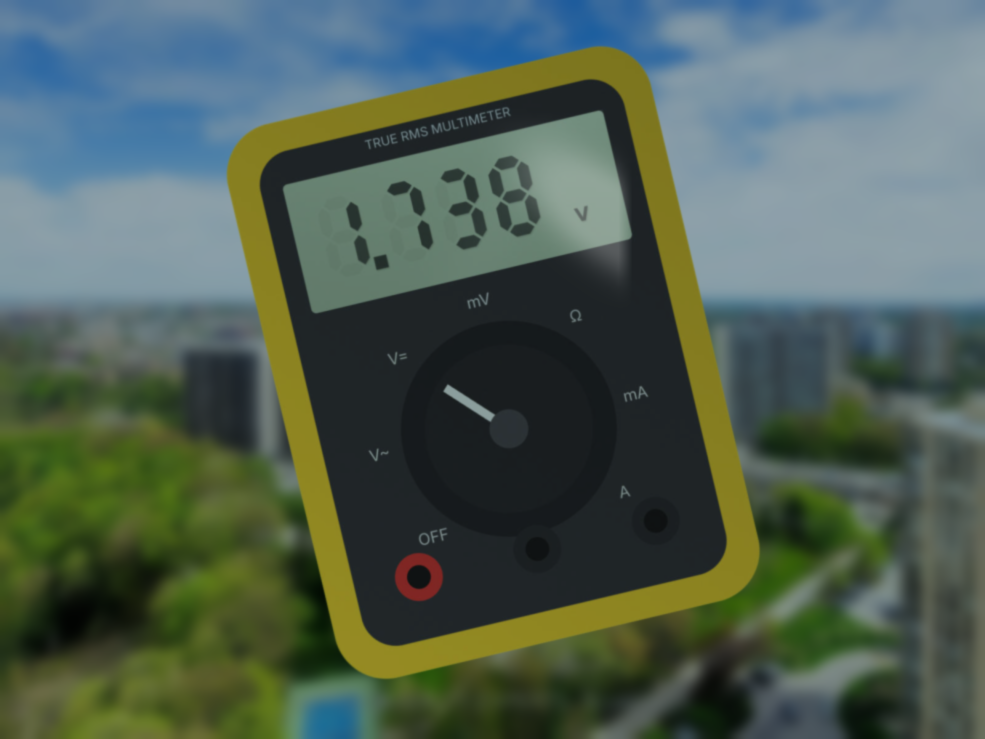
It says 1.738 V
